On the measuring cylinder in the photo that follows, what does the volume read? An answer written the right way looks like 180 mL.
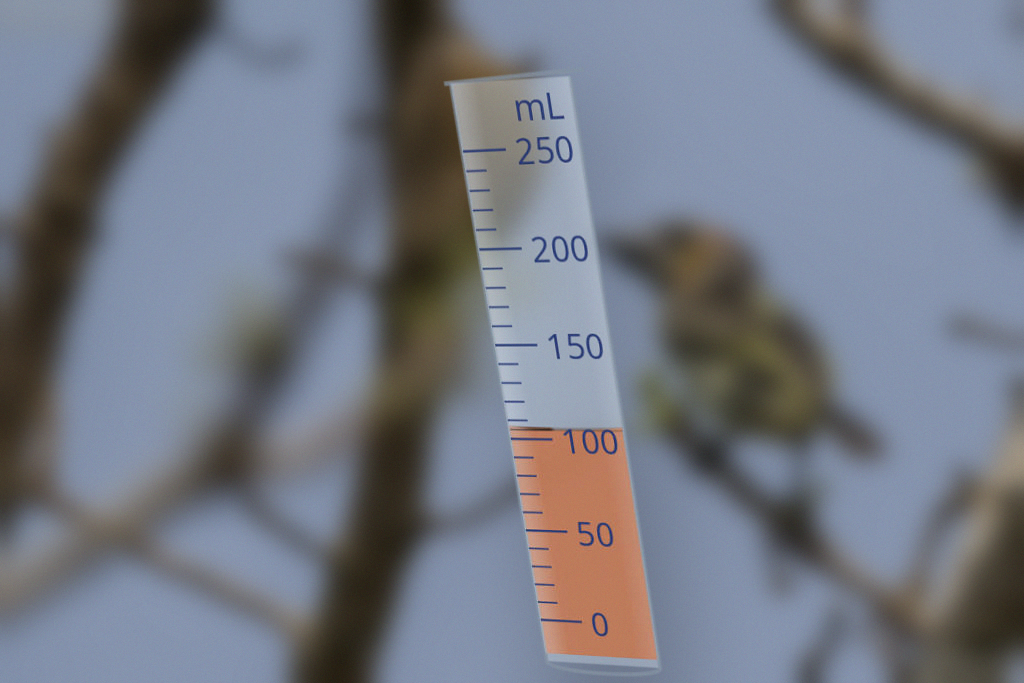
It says 105 mL
